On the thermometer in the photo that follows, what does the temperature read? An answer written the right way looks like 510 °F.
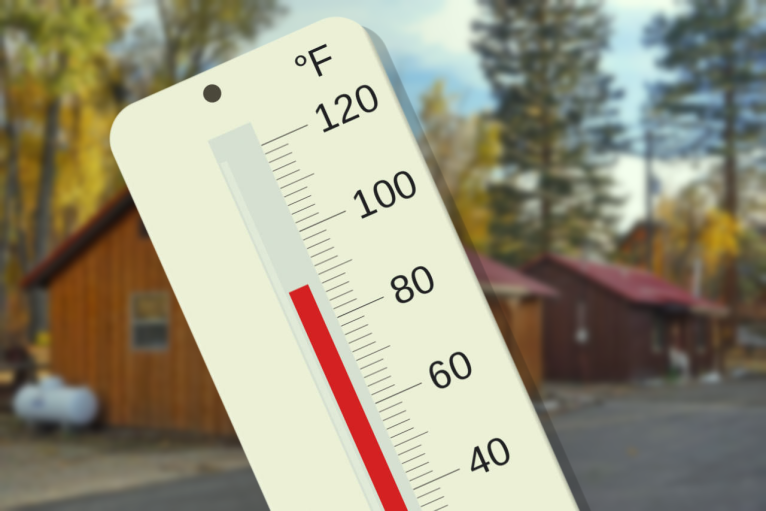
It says 89 °F
